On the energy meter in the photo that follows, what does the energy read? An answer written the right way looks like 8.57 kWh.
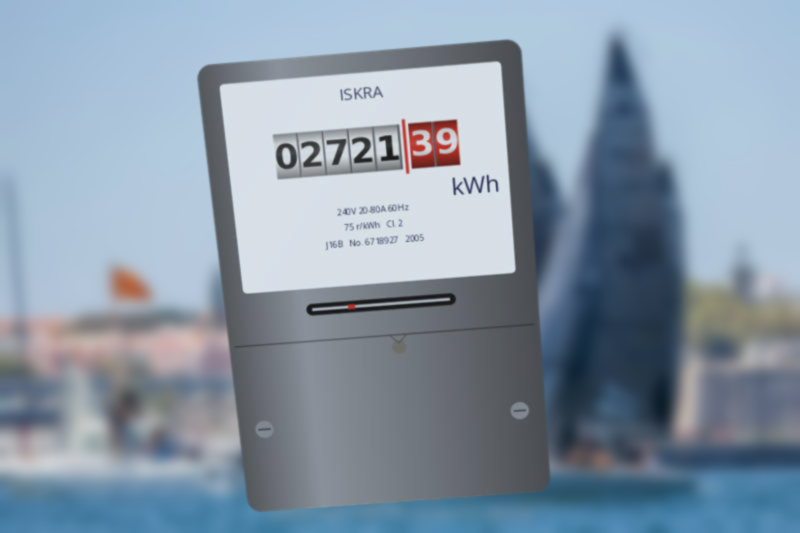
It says 2721.39 kWh
